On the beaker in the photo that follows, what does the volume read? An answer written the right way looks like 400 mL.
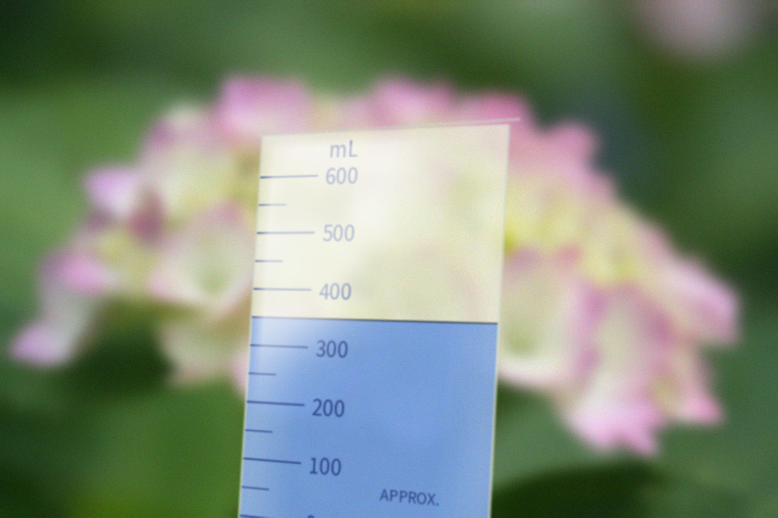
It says 350 mL
